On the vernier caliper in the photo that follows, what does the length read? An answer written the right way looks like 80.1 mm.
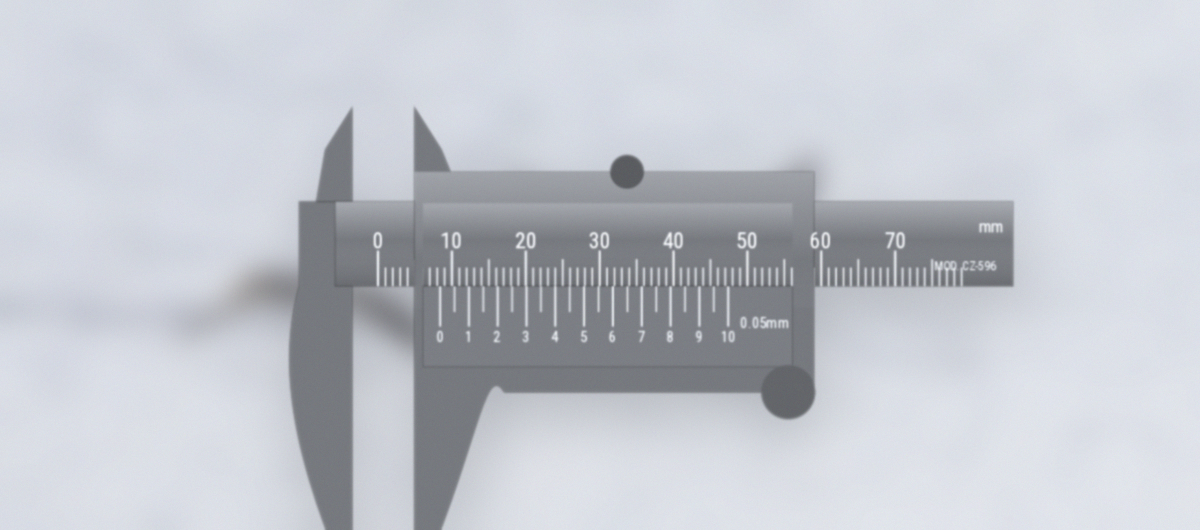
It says 8.4 mm
